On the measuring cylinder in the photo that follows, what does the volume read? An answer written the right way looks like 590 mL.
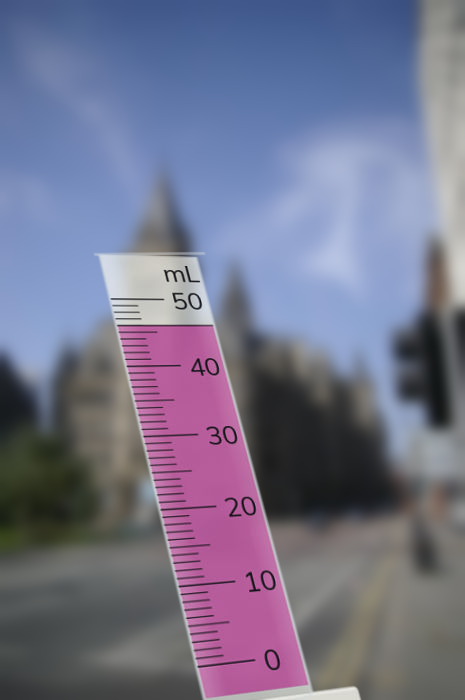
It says 46 mL
